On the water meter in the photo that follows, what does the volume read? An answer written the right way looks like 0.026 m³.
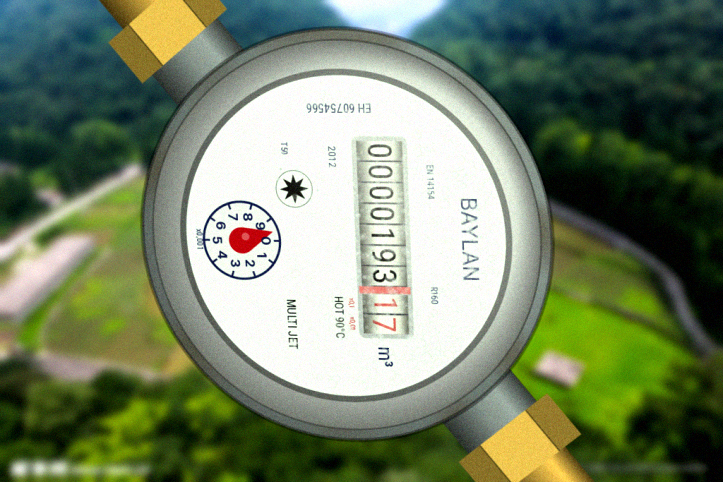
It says 193.169 m³
